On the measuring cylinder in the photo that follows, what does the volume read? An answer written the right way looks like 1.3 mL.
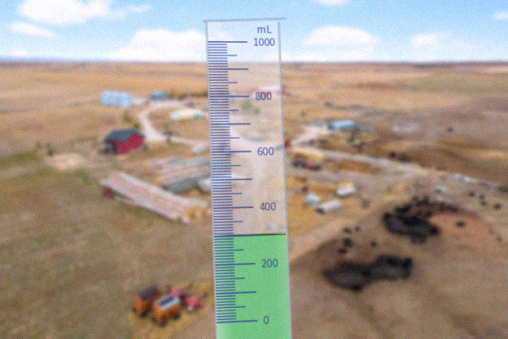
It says 300 mL
